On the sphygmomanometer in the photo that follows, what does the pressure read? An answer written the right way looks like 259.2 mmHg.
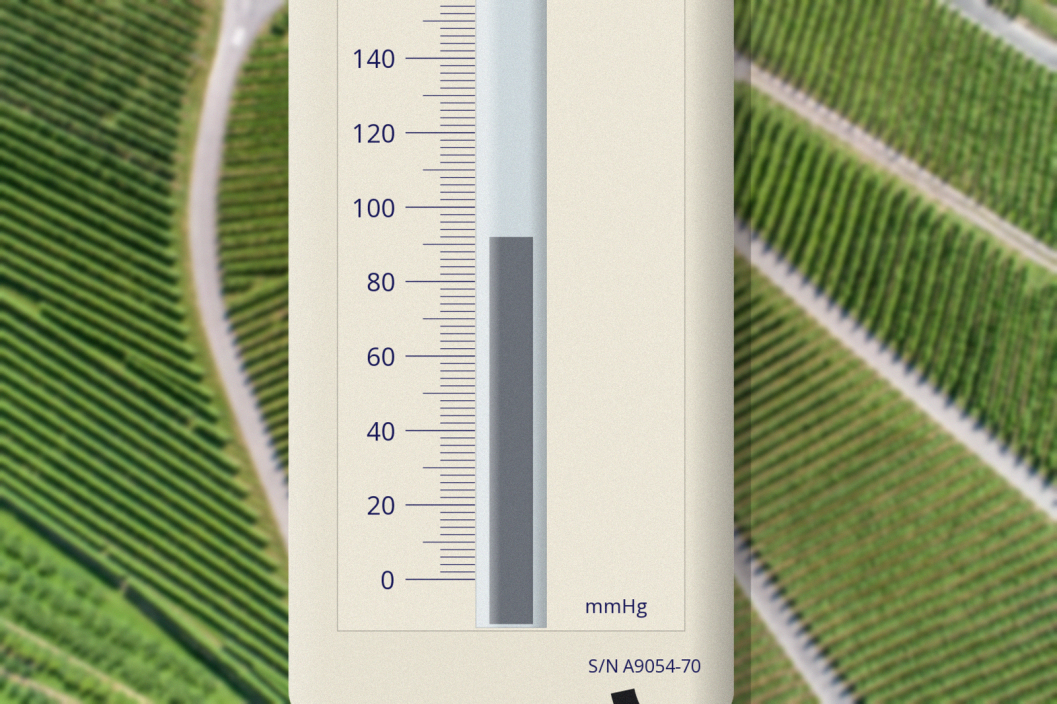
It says 92 mmHg
